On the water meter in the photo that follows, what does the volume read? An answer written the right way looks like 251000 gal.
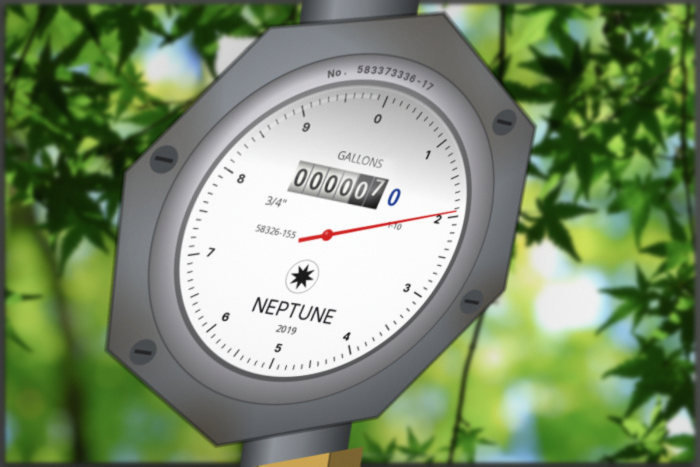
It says 71.9 gal
